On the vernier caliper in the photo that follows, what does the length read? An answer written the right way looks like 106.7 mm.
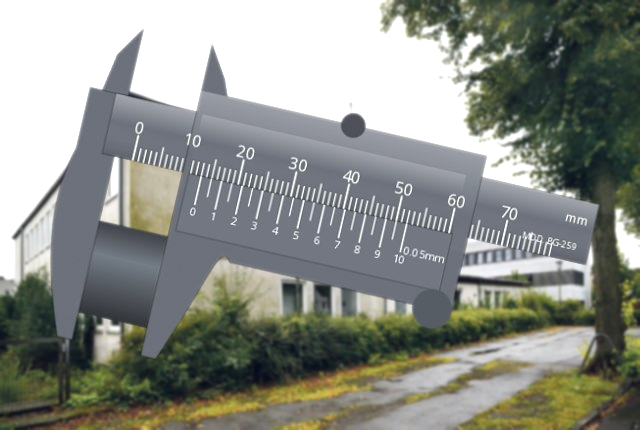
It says 13.0 mm
